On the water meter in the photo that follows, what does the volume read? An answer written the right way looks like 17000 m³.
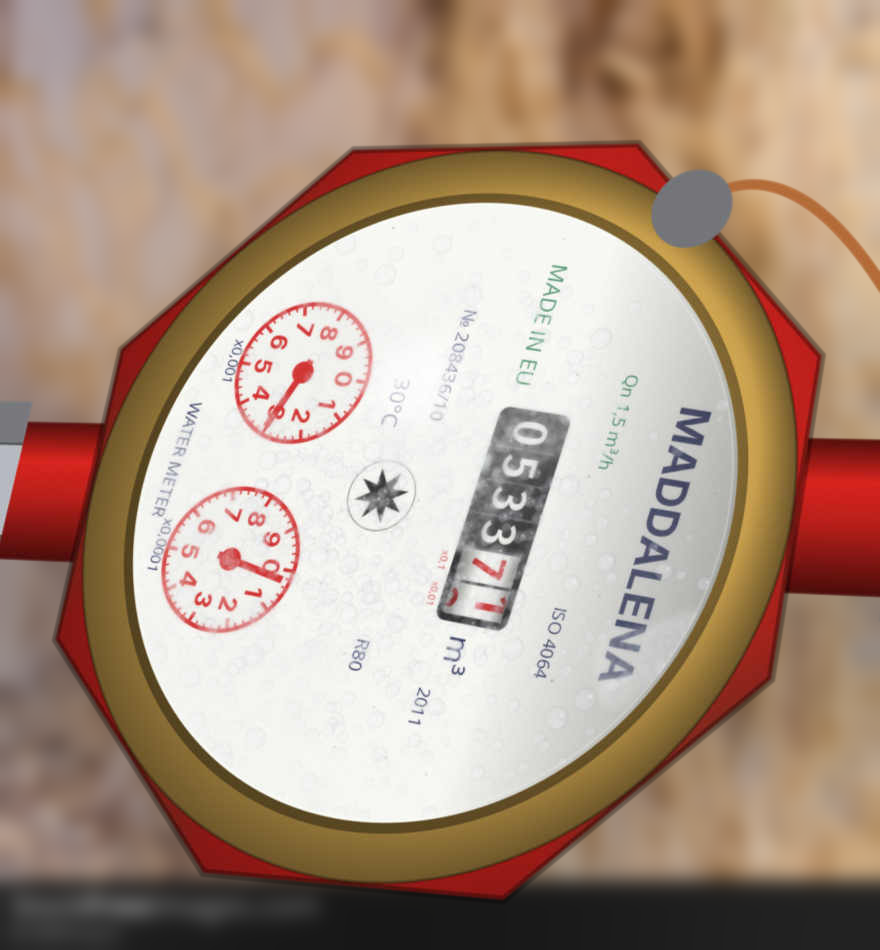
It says 533.7130 m³
